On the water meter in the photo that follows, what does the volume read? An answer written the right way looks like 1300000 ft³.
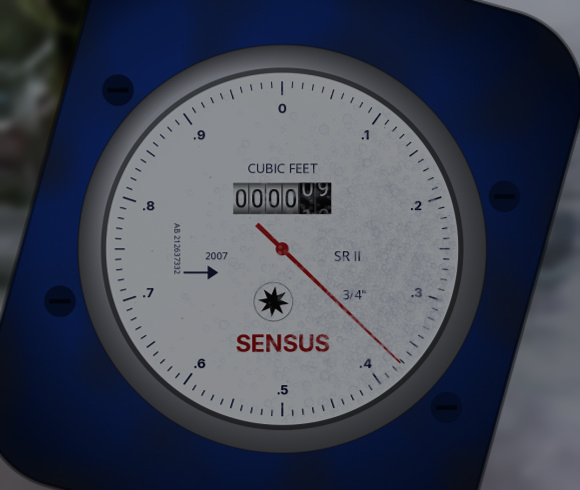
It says 9.37 ft³
